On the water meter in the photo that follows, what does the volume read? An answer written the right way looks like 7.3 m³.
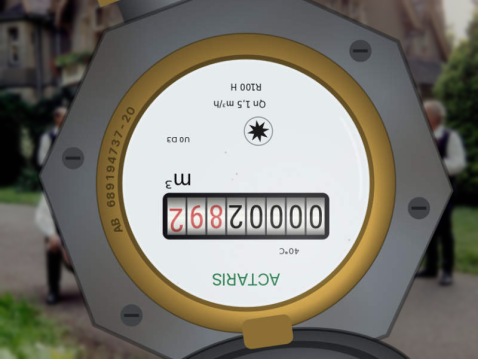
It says 2.892 m³
